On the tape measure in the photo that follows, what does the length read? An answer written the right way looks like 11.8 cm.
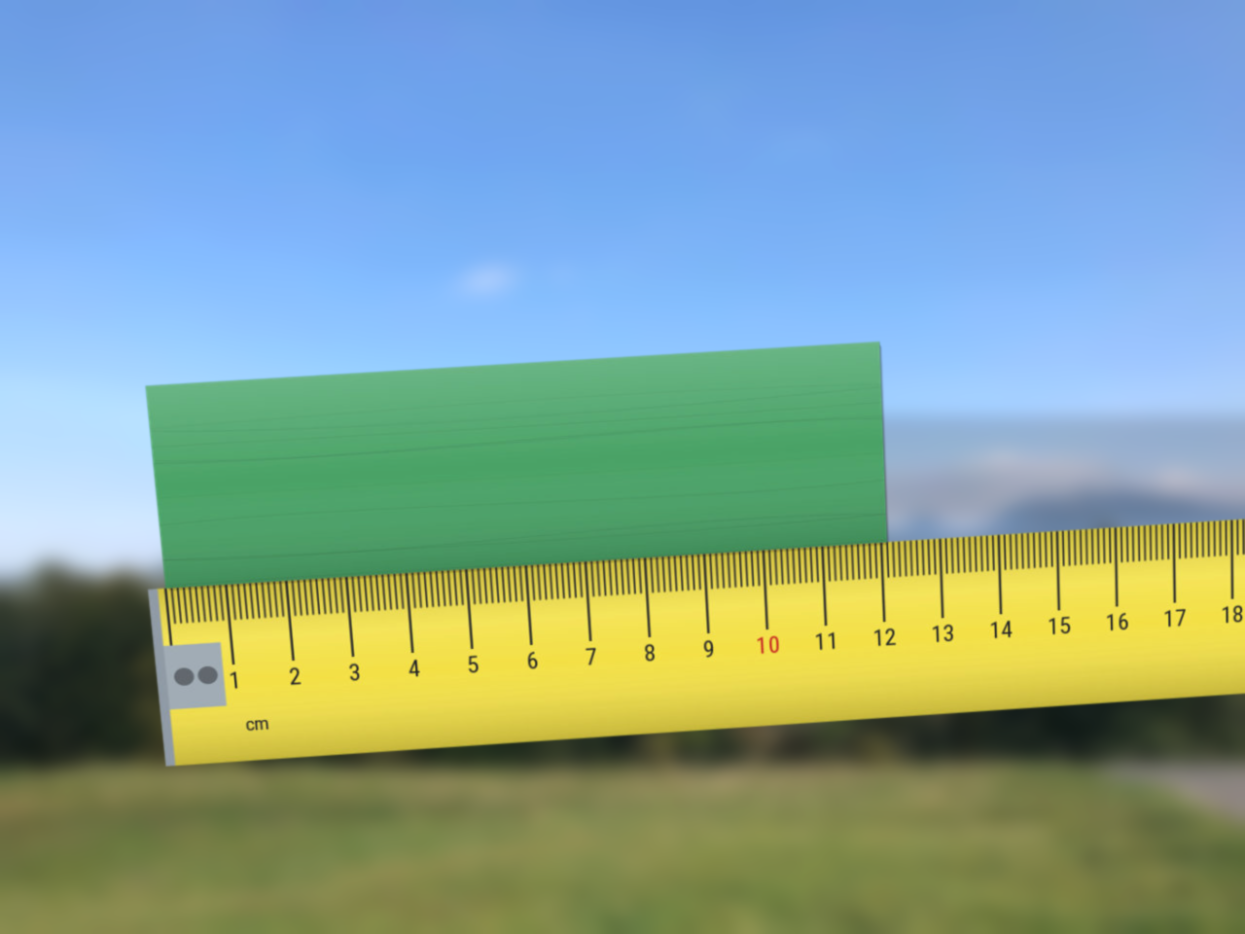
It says 12.1 cm
